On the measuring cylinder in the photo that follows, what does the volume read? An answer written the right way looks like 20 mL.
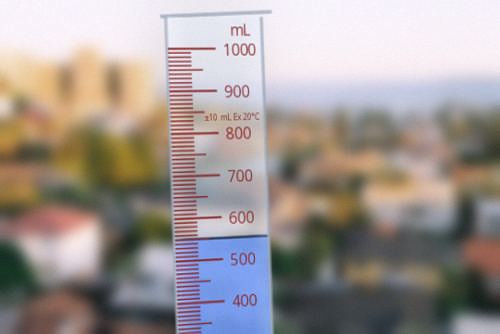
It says 550 mL
